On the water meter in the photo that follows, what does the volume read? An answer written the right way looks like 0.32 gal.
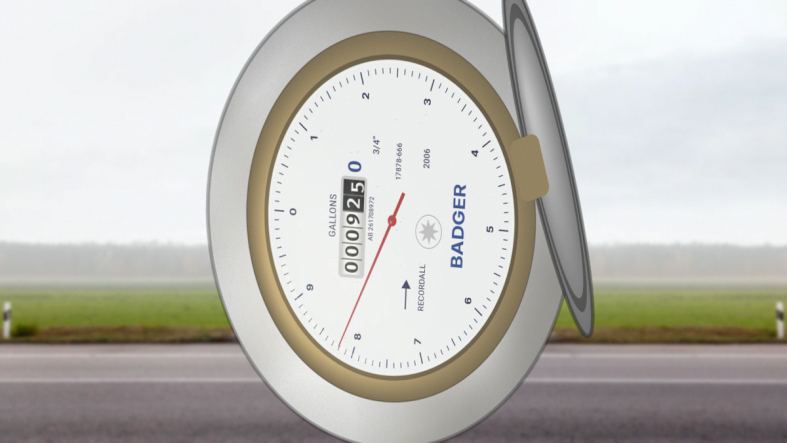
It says 9248.2 gal
